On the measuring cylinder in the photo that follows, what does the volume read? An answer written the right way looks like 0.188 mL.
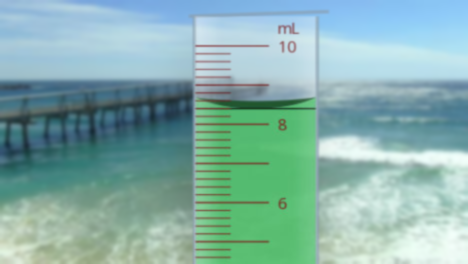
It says 8.4 mL
